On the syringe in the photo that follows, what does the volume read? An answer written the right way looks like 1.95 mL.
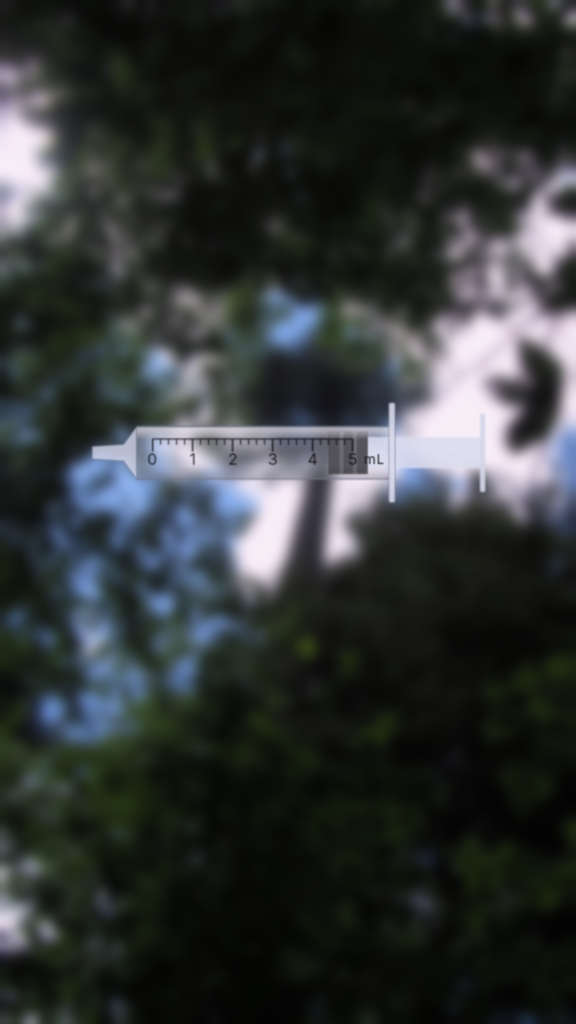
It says 4.4 mL
